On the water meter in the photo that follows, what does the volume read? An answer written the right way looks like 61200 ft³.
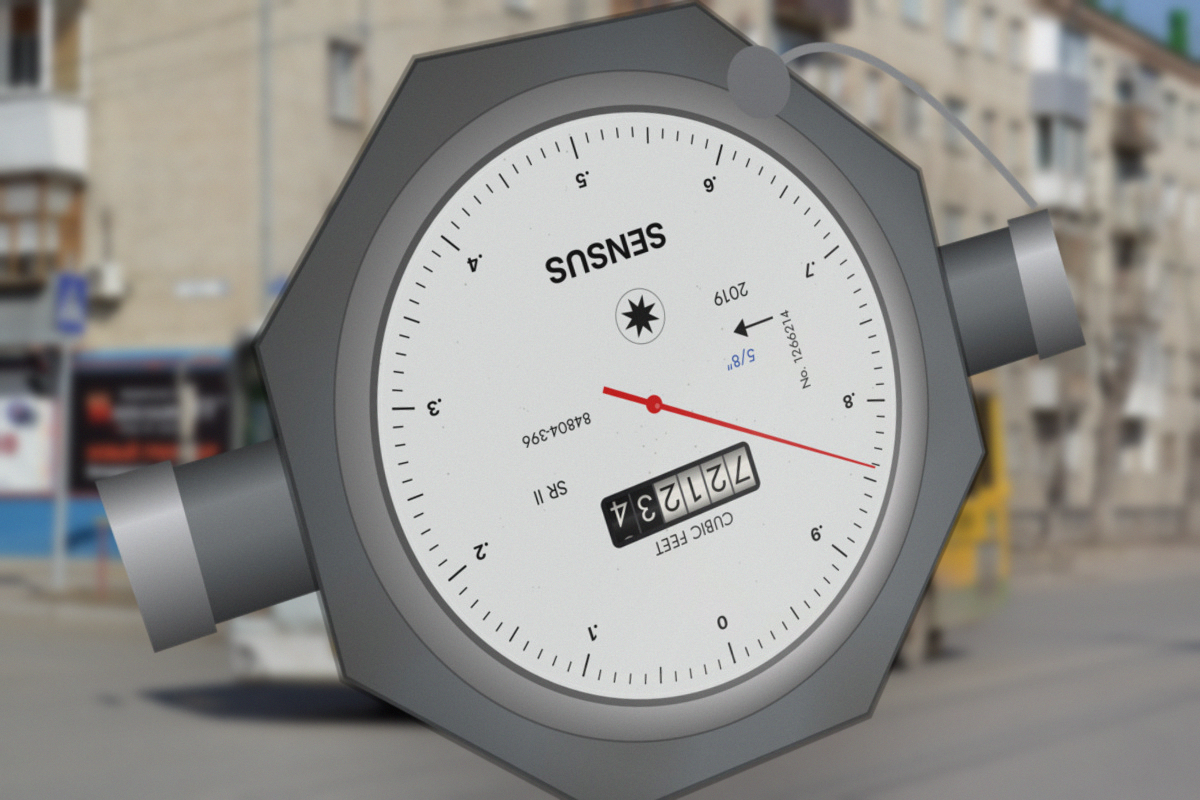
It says 721233.84 ft³
